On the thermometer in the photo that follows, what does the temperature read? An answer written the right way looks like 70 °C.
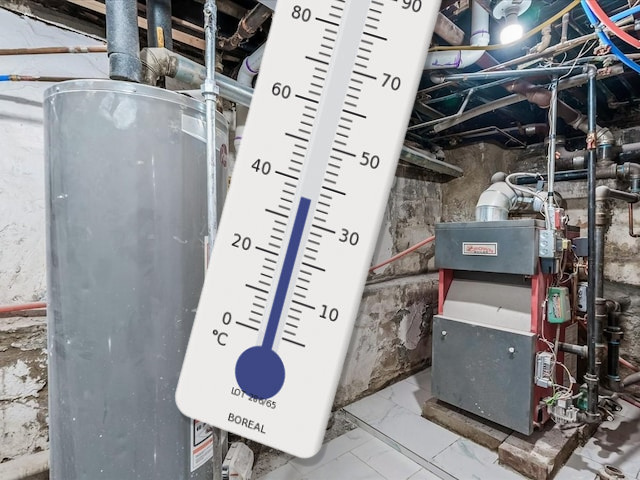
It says 36 °C
